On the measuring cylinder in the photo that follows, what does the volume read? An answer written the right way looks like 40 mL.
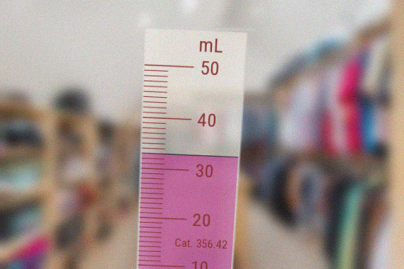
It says 33 mL
